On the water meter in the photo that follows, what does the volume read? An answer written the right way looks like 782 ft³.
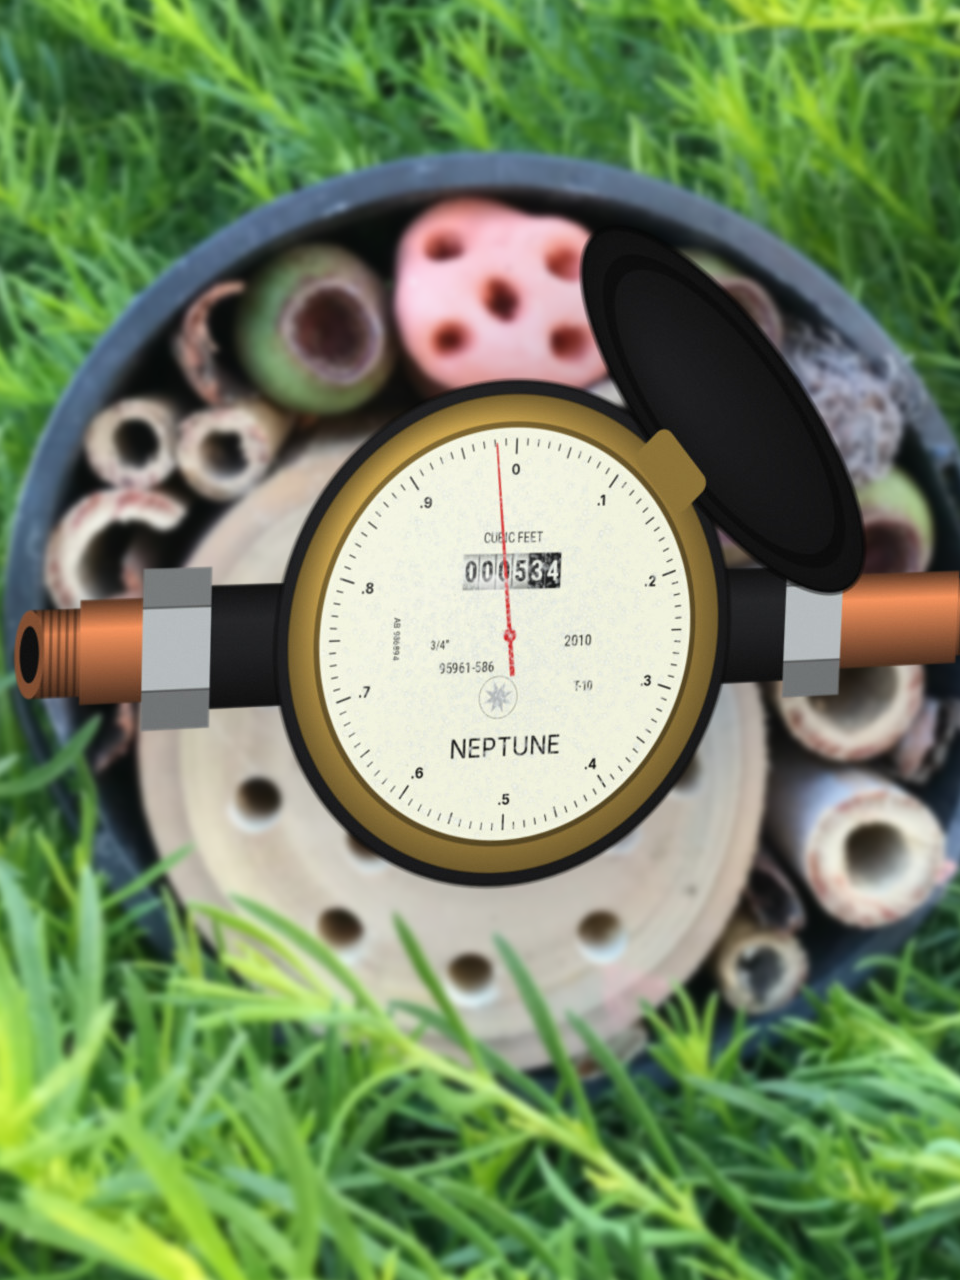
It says 533.98 ft³
